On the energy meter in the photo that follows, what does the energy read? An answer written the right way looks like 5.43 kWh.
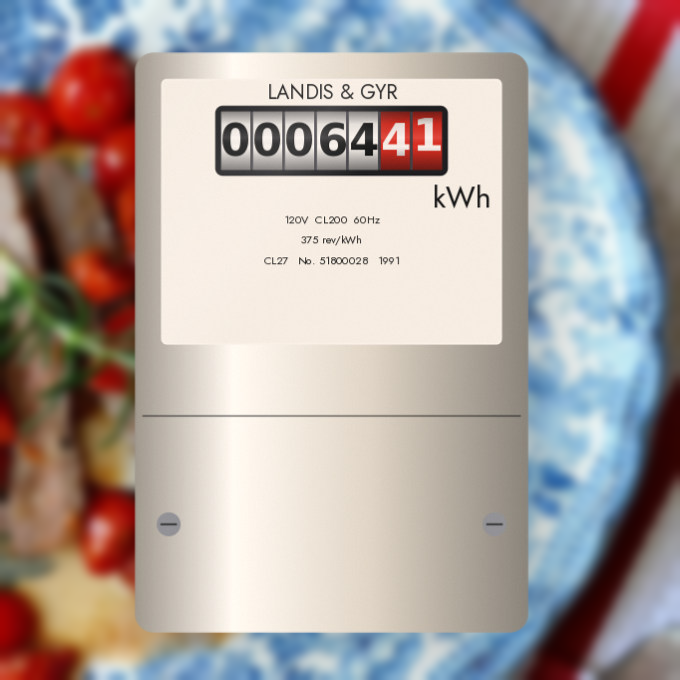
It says 64.41 kWh
